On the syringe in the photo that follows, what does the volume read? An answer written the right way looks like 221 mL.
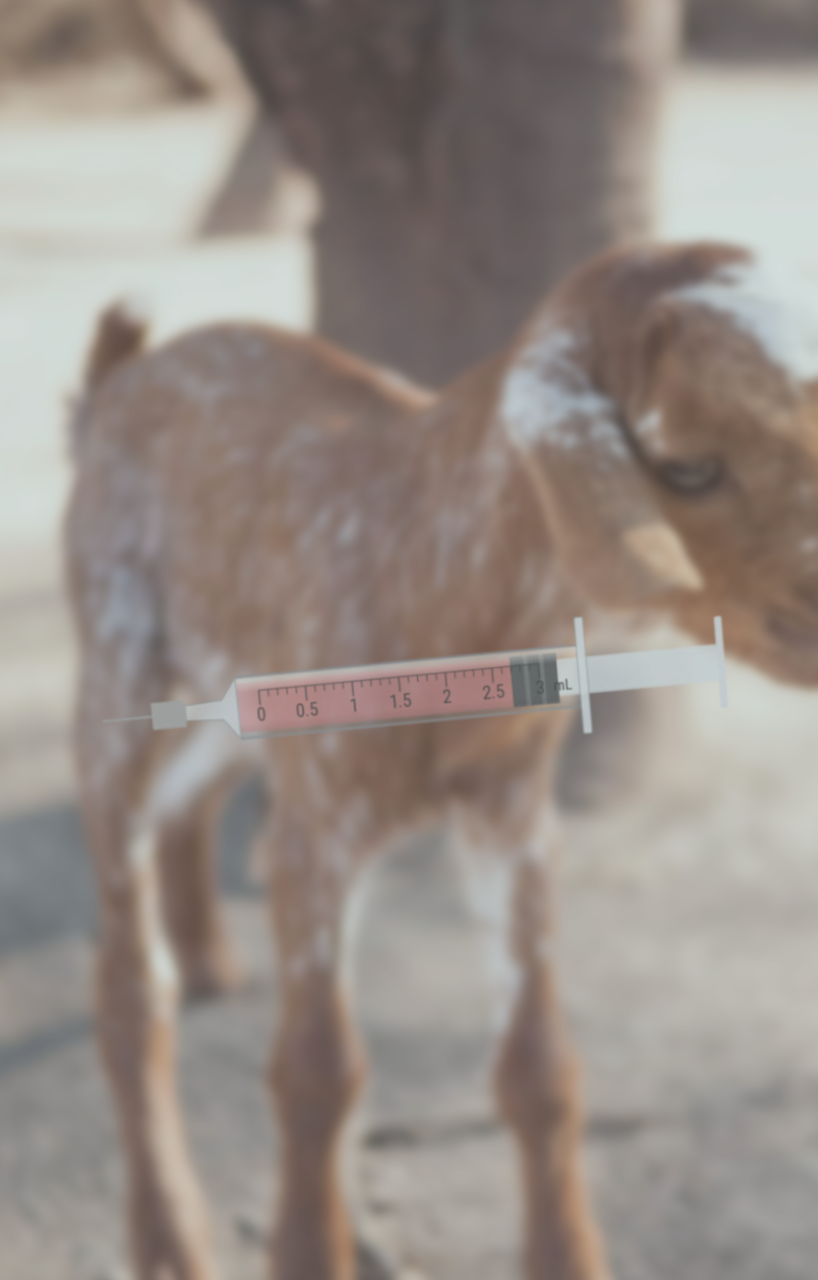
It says 2.7 mL
